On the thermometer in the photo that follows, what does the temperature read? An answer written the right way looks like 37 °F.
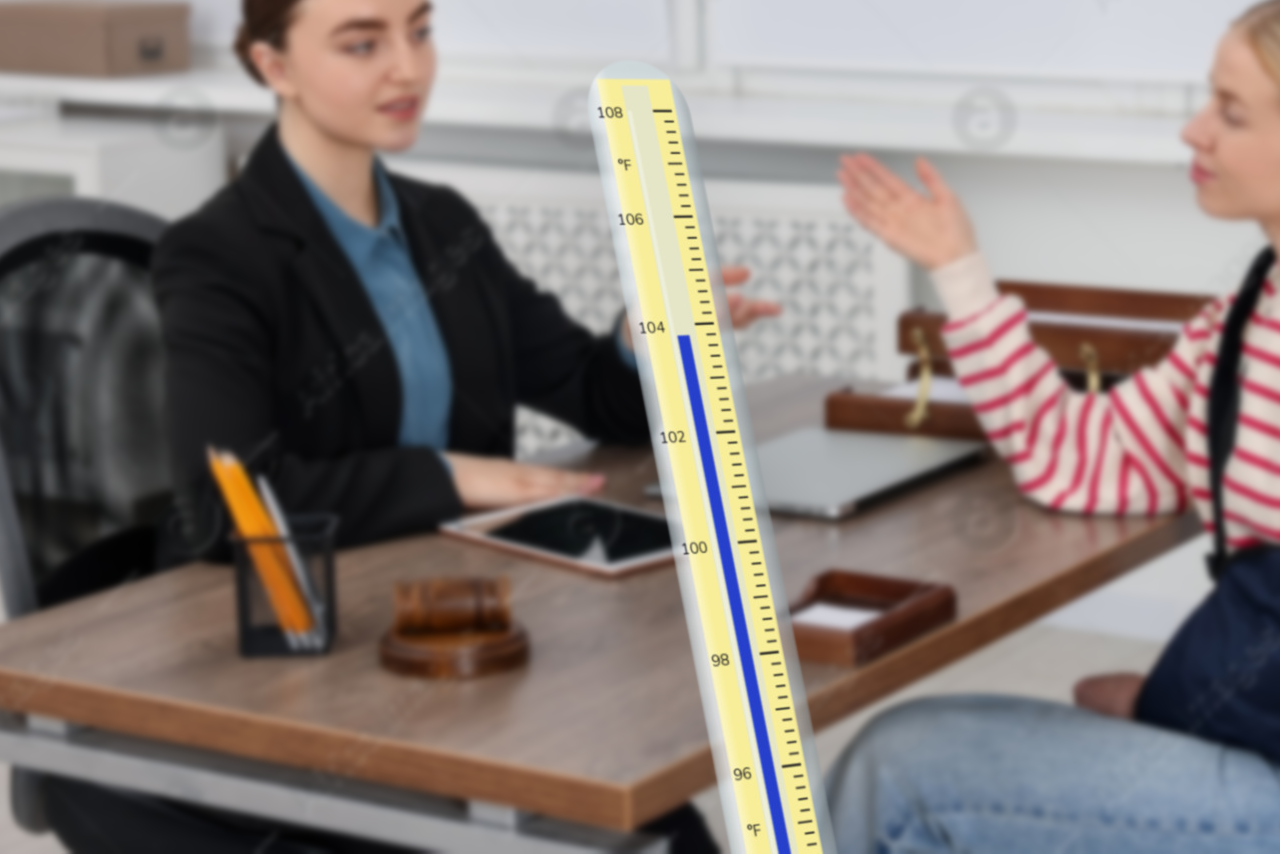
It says 103.8 °F
